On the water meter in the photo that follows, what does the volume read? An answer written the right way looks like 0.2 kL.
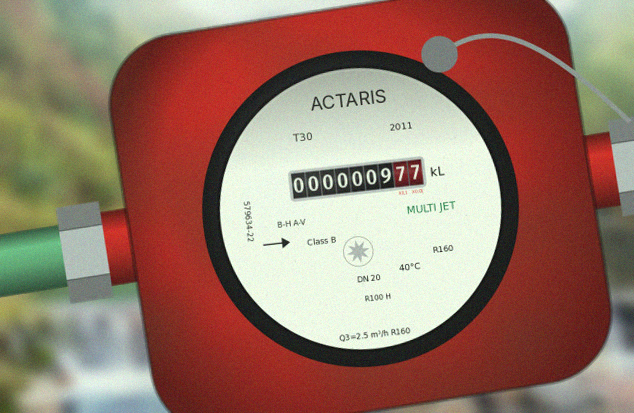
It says 9.77 kL
